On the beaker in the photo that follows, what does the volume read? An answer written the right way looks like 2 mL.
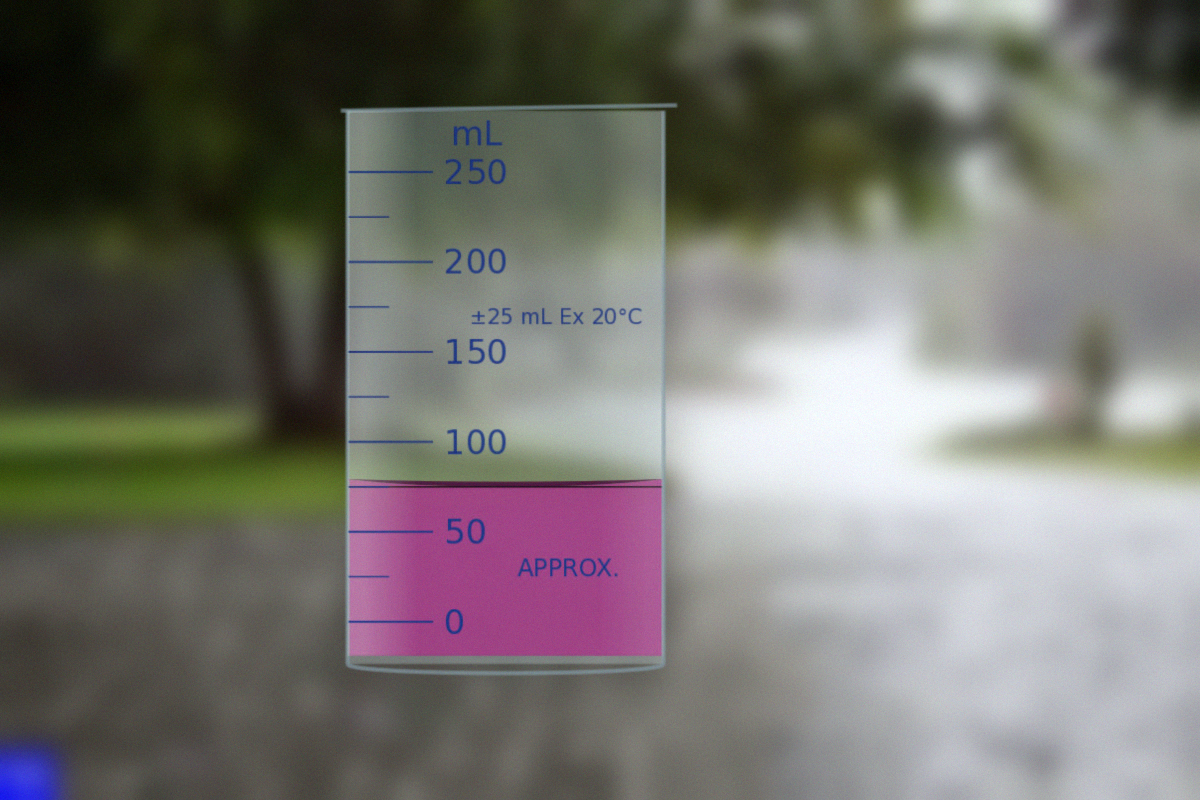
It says 75 mL
